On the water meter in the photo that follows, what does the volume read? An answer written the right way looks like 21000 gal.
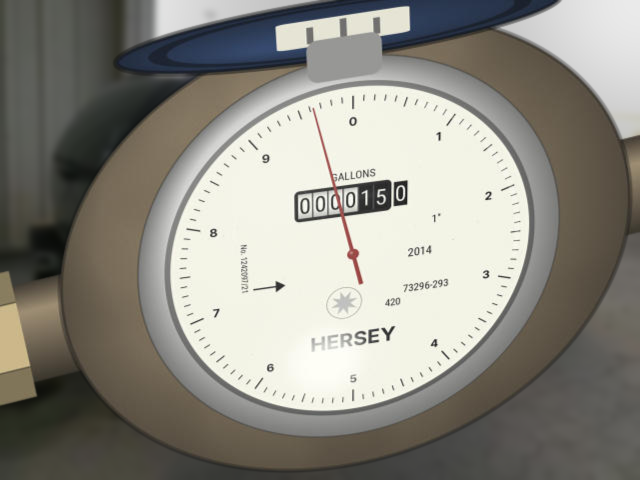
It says 149.6 gal
